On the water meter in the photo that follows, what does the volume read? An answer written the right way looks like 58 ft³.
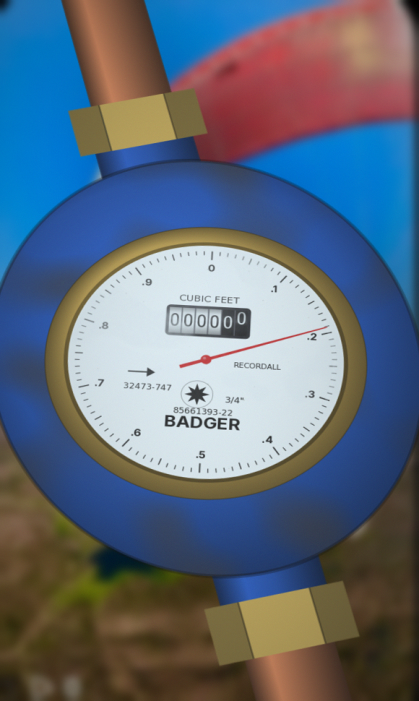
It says 0.19 ft³
